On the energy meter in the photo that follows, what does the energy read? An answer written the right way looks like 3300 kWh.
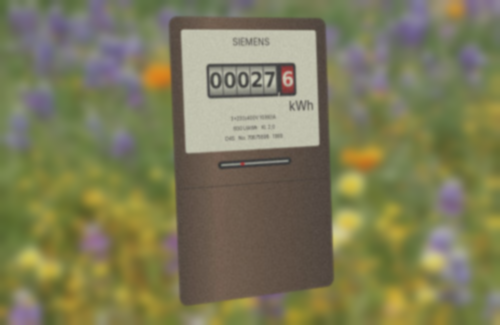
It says 27.6 kWh
